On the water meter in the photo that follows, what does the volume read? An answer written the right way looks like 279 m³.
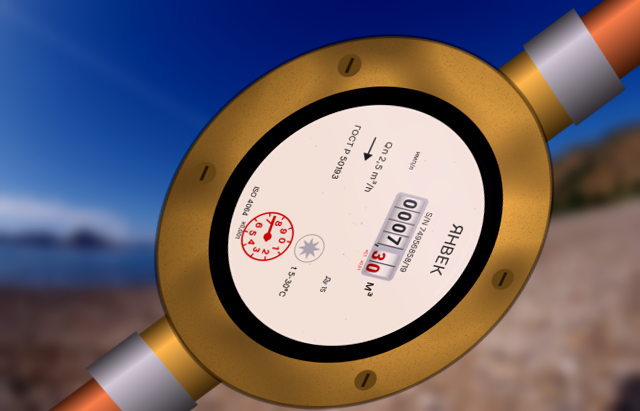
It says 7.297 m³
